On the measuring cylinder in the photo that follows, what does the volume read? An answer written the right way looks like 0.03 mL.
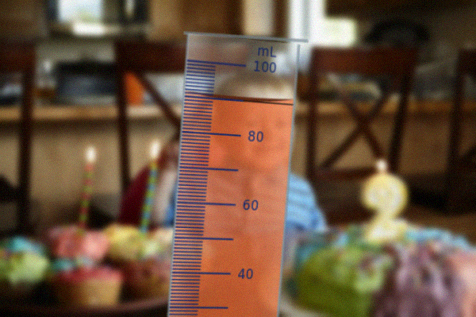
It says 90 mL
